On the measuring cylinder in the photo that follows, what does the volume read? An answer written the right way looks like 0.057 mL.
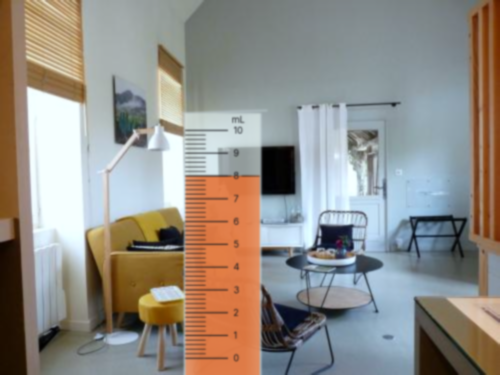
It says 8 mL
